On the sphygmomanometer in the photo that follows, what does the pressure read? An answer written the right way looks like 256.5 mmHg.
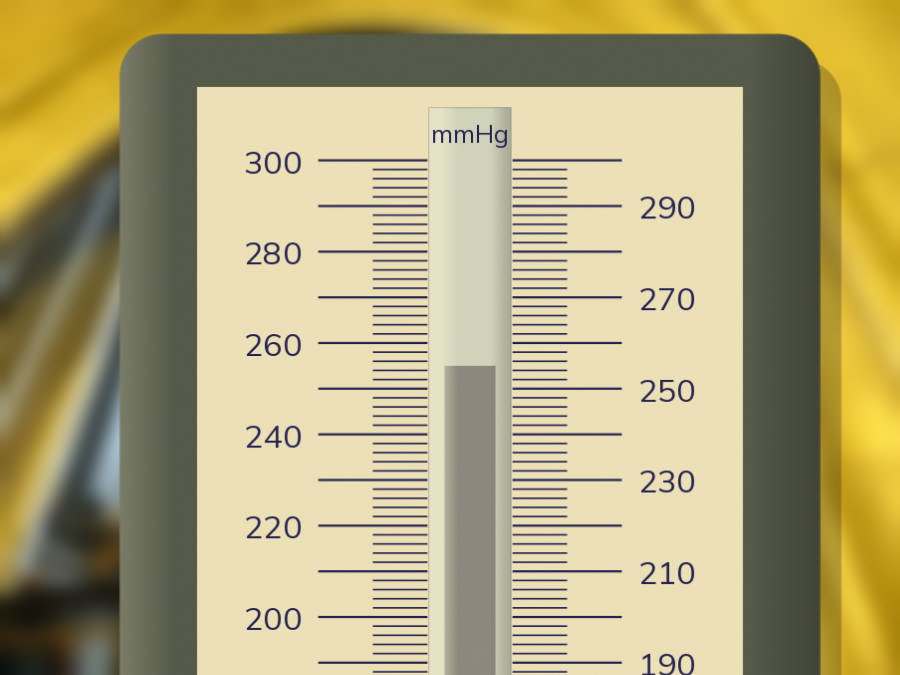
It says 255 mmHg
